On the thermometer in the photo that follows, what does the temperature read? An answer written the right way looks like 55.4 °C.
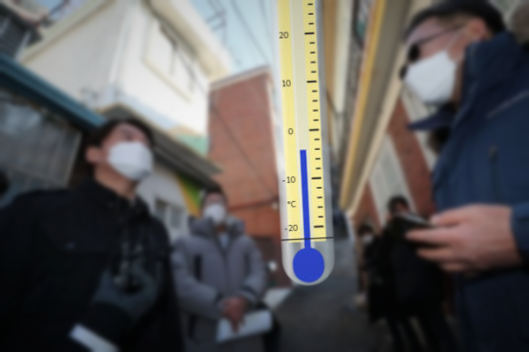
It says -4 °C
